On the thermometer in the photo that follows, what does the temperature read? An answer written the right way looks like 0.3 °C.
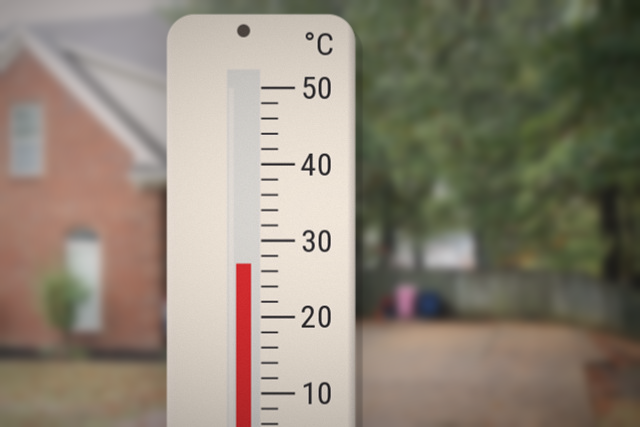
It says 27 °C
